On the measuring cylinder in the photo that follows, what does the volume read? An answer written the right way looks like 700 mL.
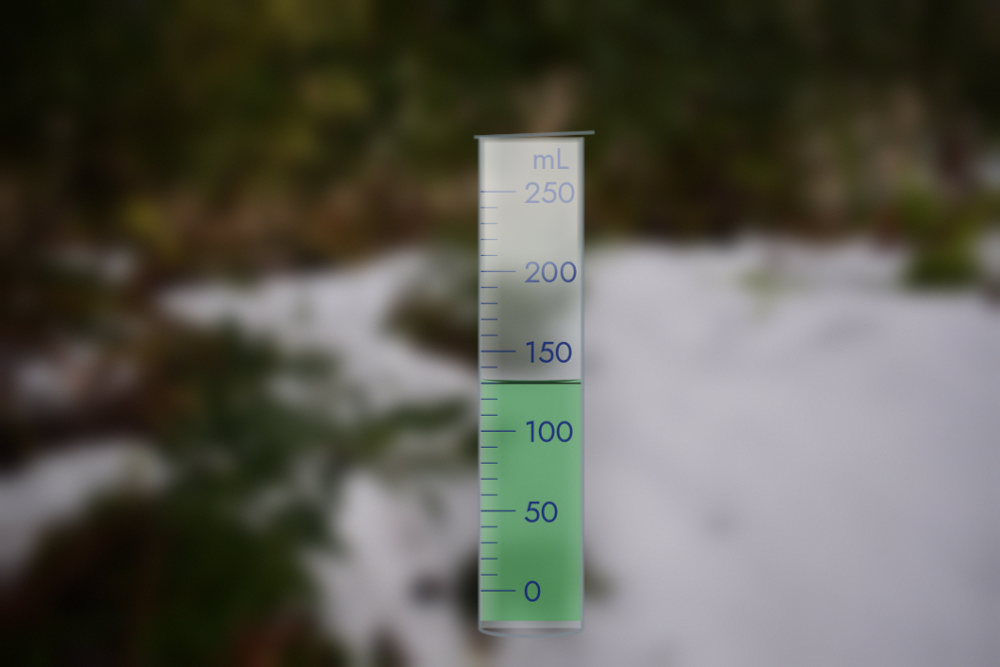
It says 130 mL
